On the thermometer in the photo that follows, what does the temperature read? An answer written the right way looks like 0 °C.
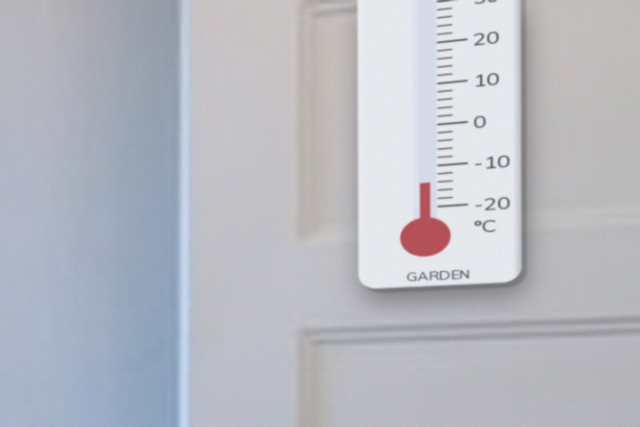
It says -14 °C
